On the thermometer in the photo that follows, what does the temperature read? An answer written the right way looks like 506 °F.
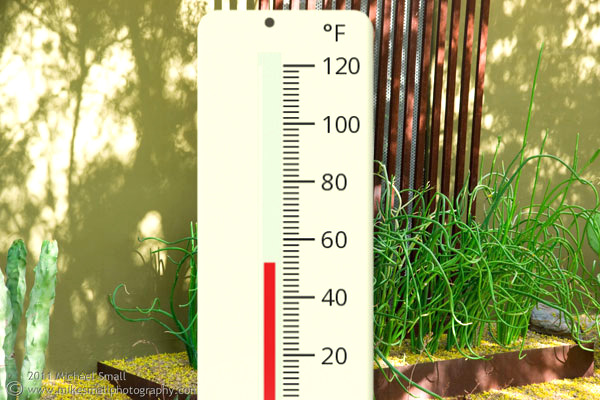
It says 52 °F
